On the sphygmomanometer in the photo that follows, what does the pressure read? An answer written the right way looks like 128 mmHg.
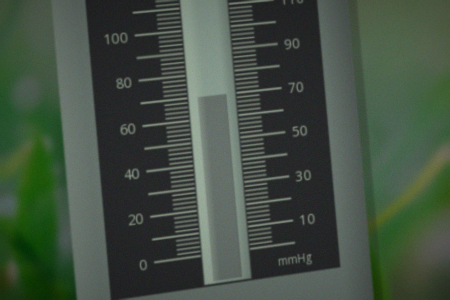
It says 70 mmHg
